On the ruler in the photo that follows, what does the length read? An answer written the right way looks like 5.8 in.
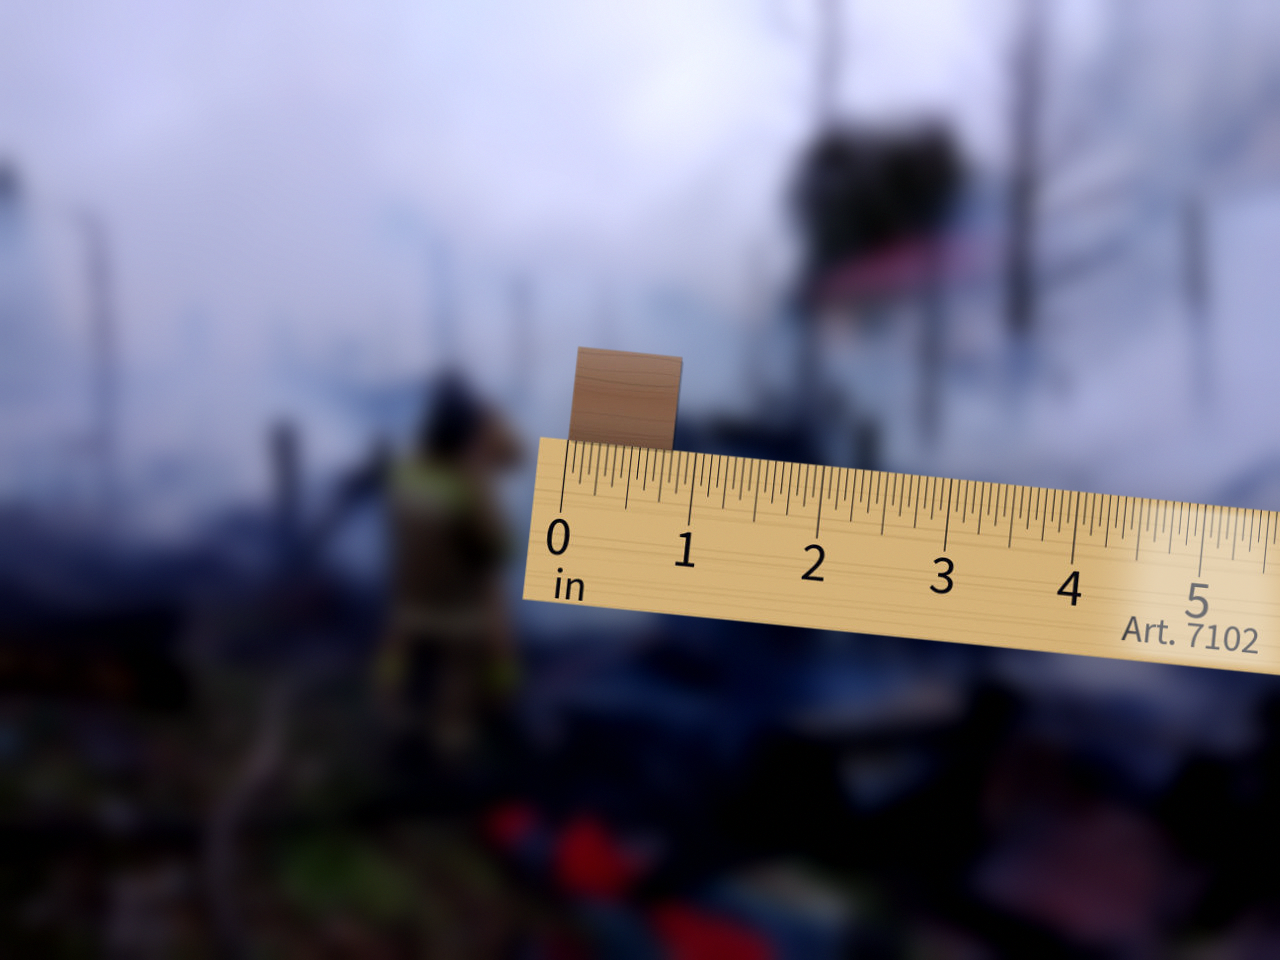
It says 0.8125 in
